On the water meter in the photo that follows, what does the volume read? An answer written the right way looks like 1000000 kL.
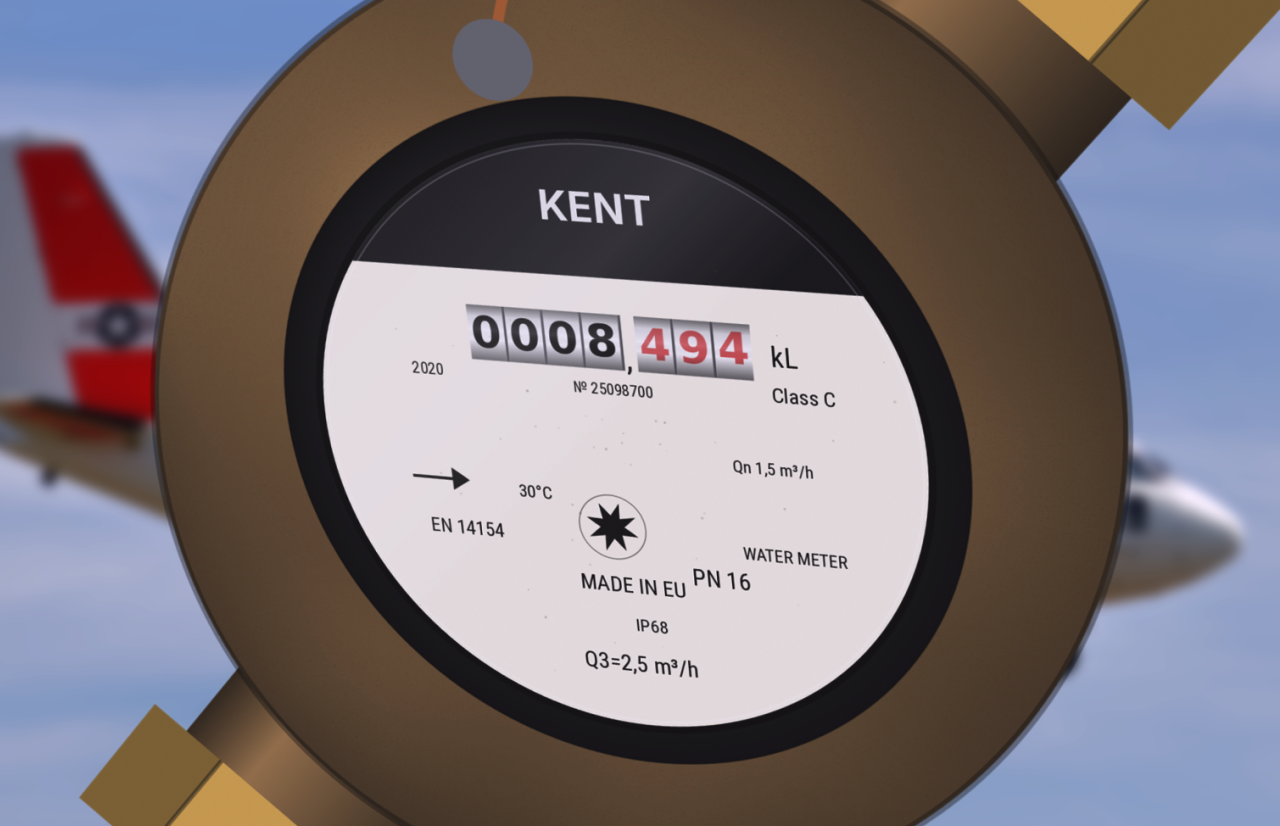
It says 8.494 kL
